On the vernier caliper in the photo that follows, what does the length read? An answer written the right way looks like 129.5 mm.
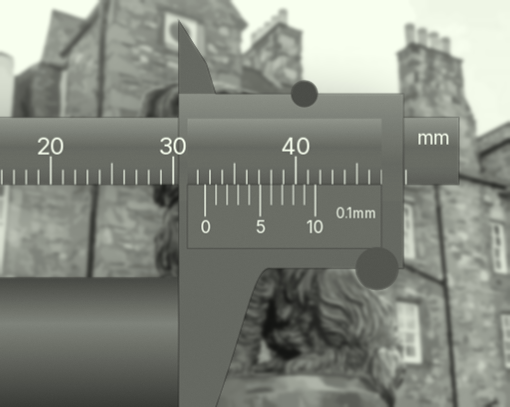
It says 32.6 mm
